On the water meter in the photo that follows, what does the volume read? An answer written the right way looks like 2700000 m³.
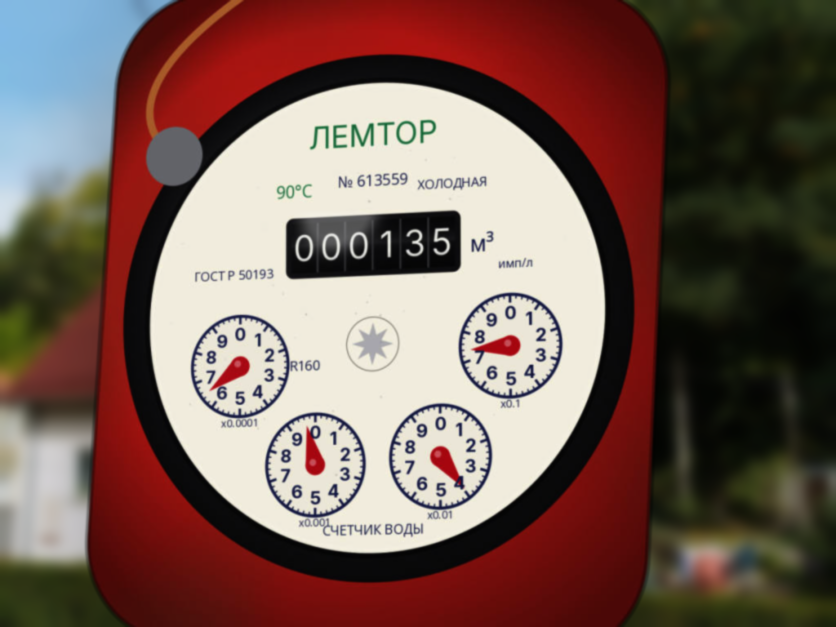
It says 135.7396 m³
